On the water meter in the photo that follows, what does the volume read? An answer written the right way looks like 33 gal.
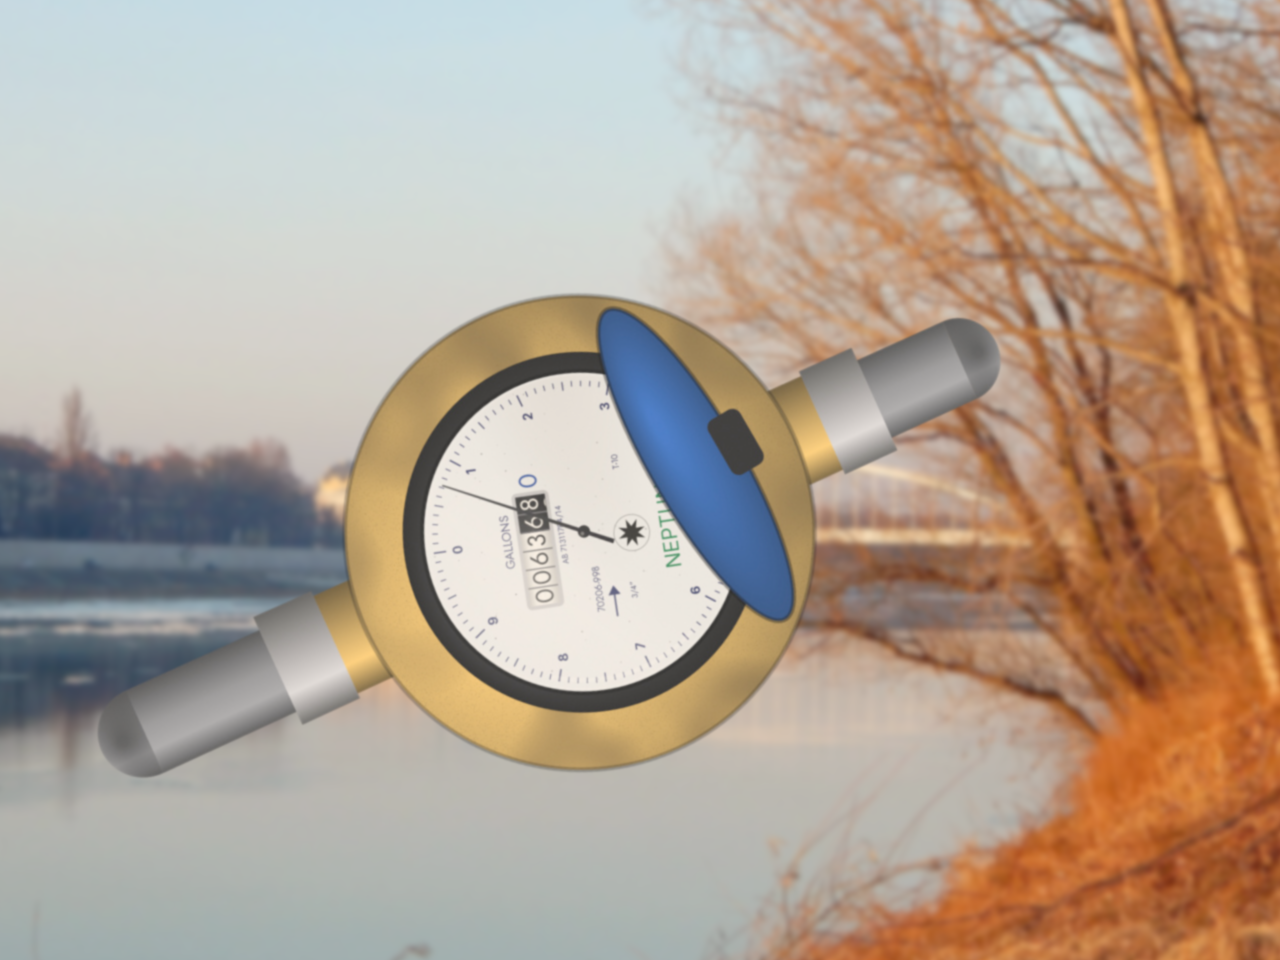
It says 63680.7 gal
